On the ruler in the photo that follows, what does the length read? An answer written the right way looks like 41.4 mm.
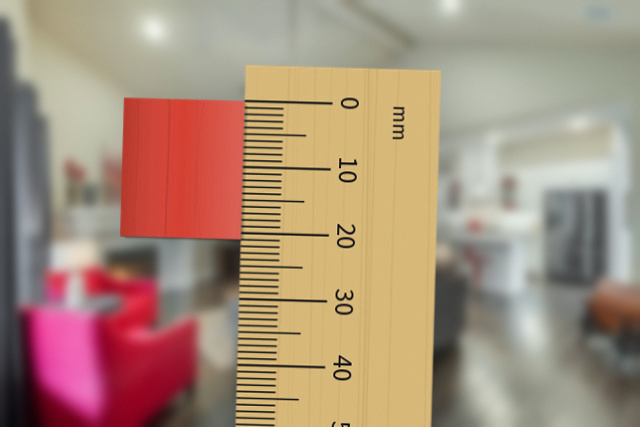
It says 21 mm
